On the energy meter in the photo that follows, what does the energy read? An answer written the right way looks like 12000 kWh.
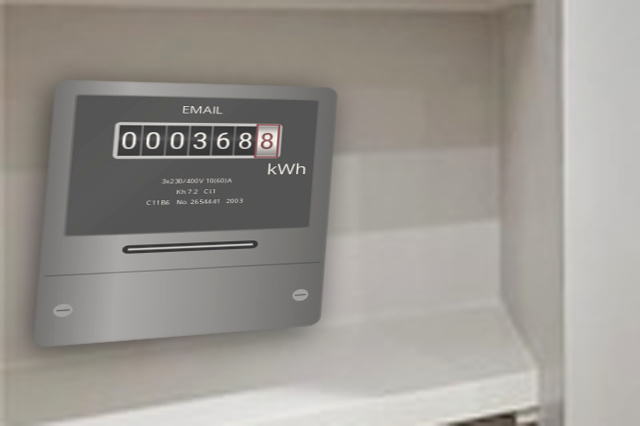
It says 368.8 kWh
